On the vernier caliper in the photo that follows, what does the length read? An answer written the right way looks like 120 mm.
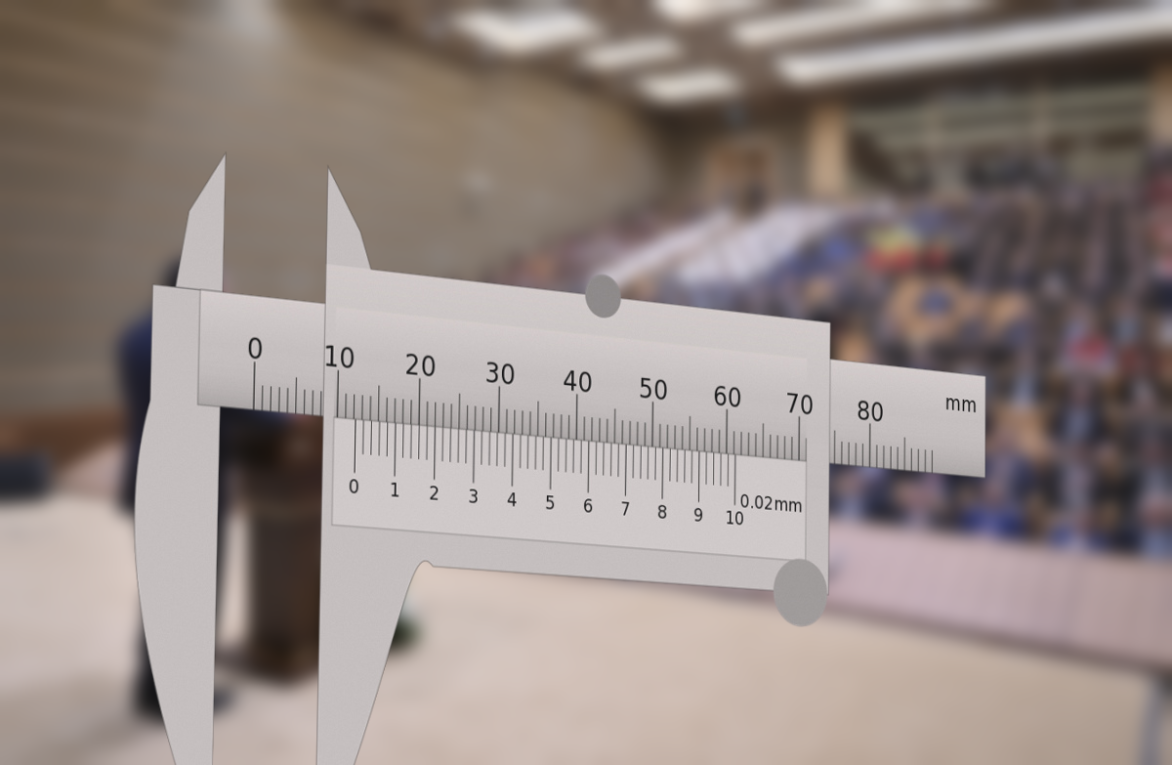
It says 12.2 mm
